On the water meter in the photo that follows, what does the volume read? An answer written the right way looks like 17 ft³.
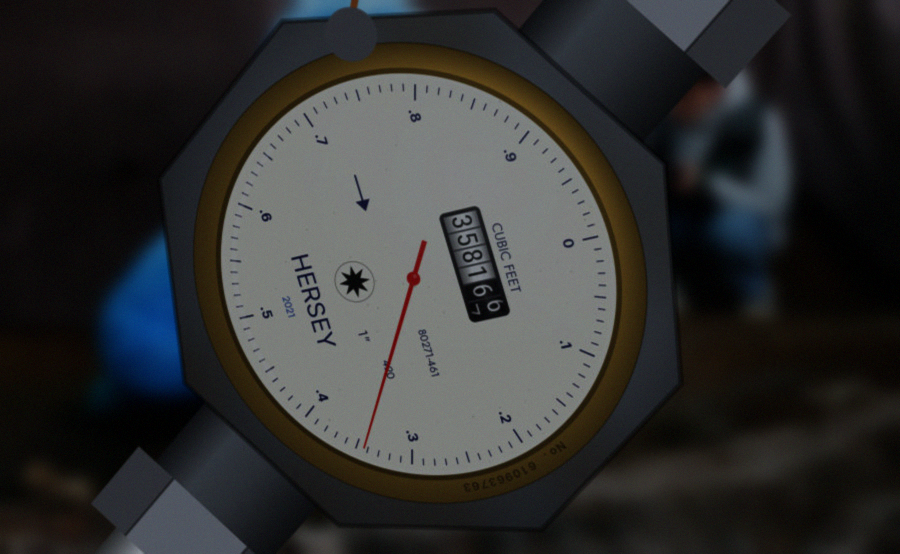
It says 358166.34 ft³
